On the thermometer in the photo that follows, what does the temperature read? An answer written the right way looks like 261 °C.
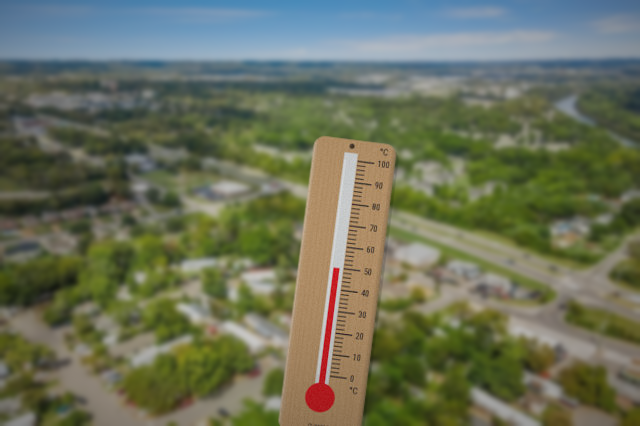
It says 50 °C
